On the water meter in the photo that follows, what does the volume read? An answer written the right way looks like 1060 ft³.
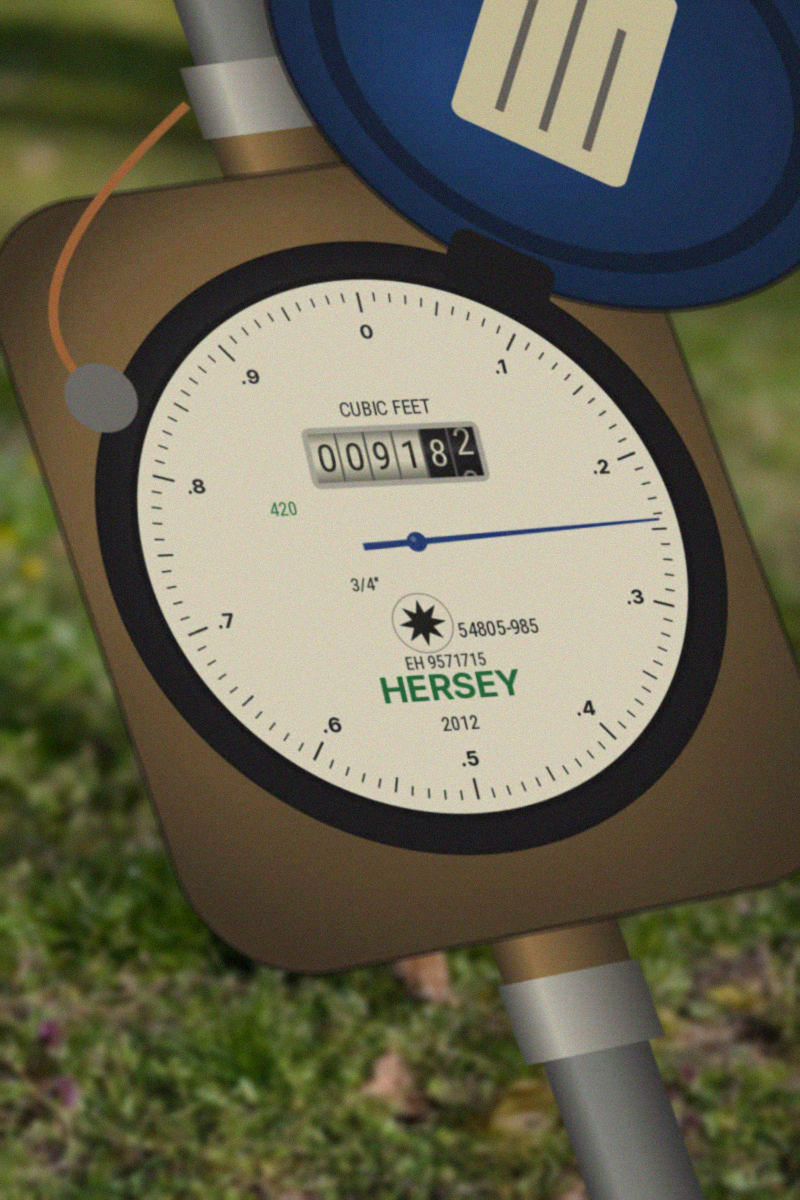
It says 9182.24 ft³
